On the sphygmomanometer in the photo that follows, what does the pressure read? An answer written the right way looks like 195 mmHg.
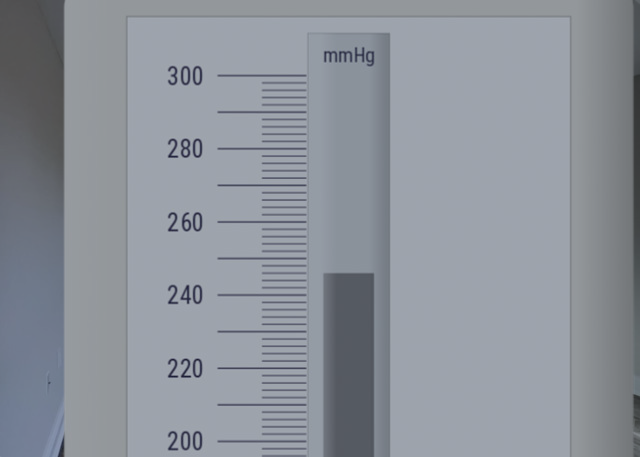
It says 246 mmHg
